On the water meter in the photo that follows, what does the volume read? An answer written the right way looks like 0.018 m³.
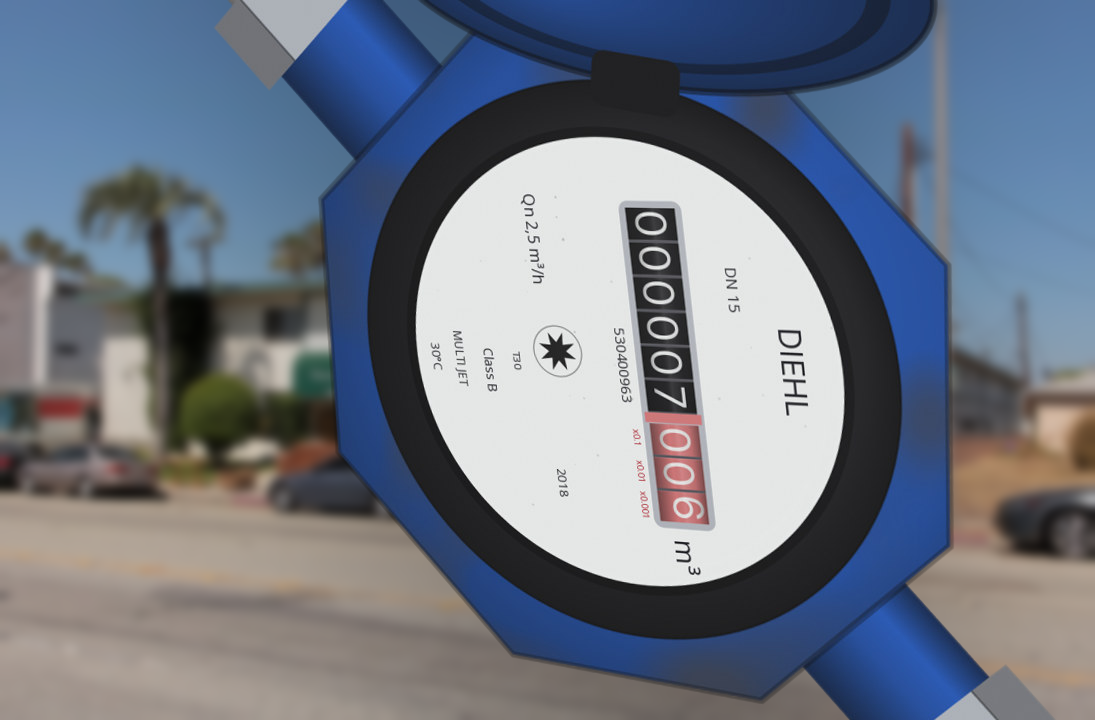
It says 7.006 m³
